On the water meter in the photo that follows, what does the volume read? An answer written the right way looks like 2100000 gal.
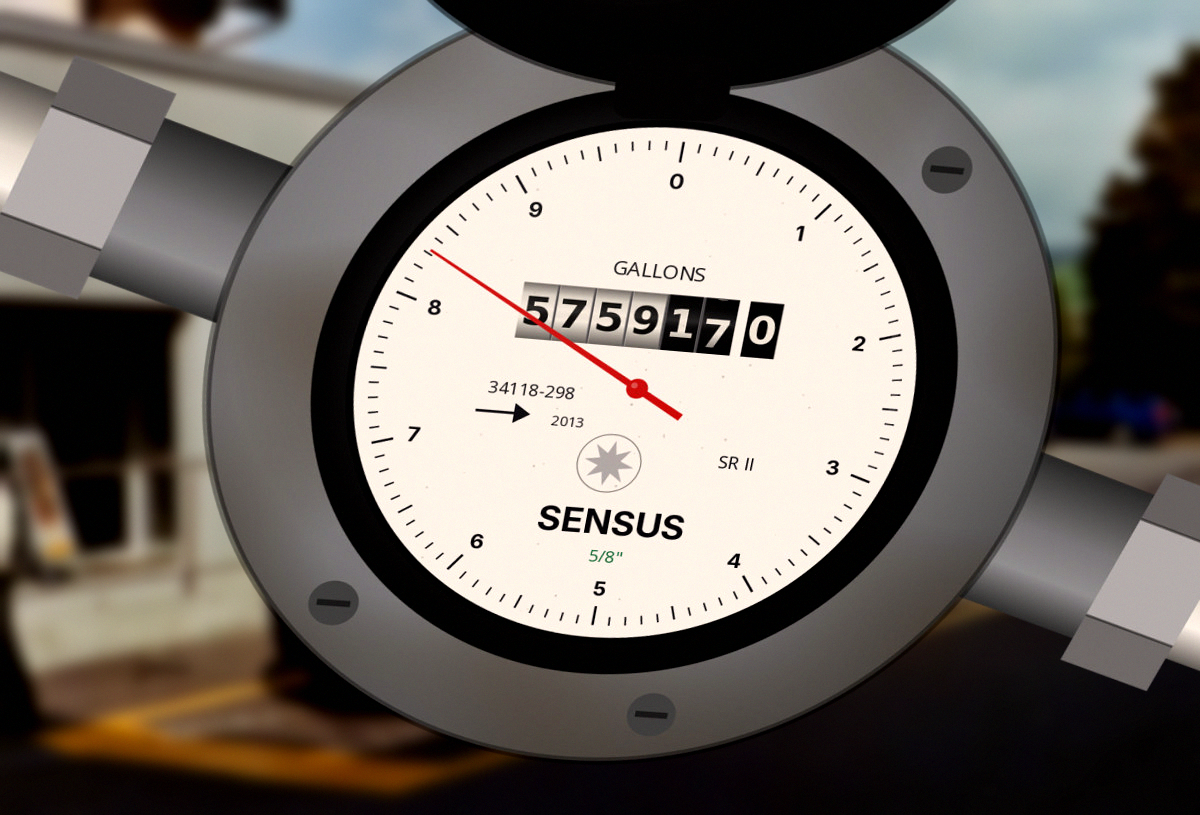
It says 5759168.3 gal
